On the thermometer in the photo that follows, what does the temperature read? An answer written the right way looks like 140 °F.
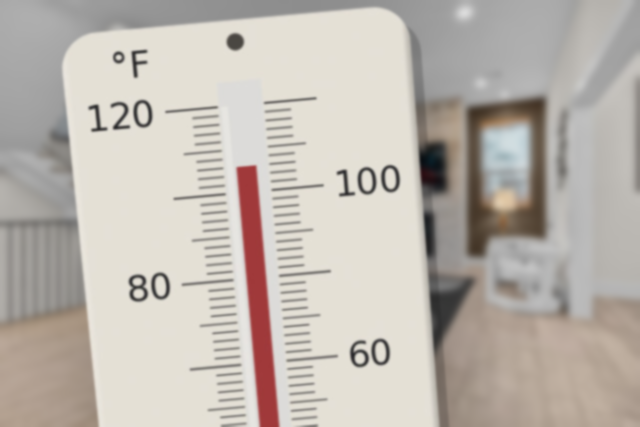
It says 106 °F
